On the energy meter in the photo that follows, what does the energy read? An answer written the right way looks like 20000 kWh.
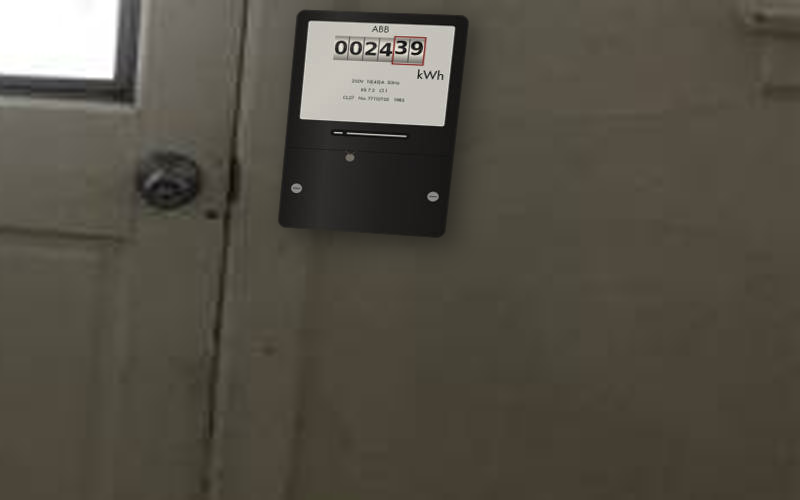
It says 24.39 kWh
